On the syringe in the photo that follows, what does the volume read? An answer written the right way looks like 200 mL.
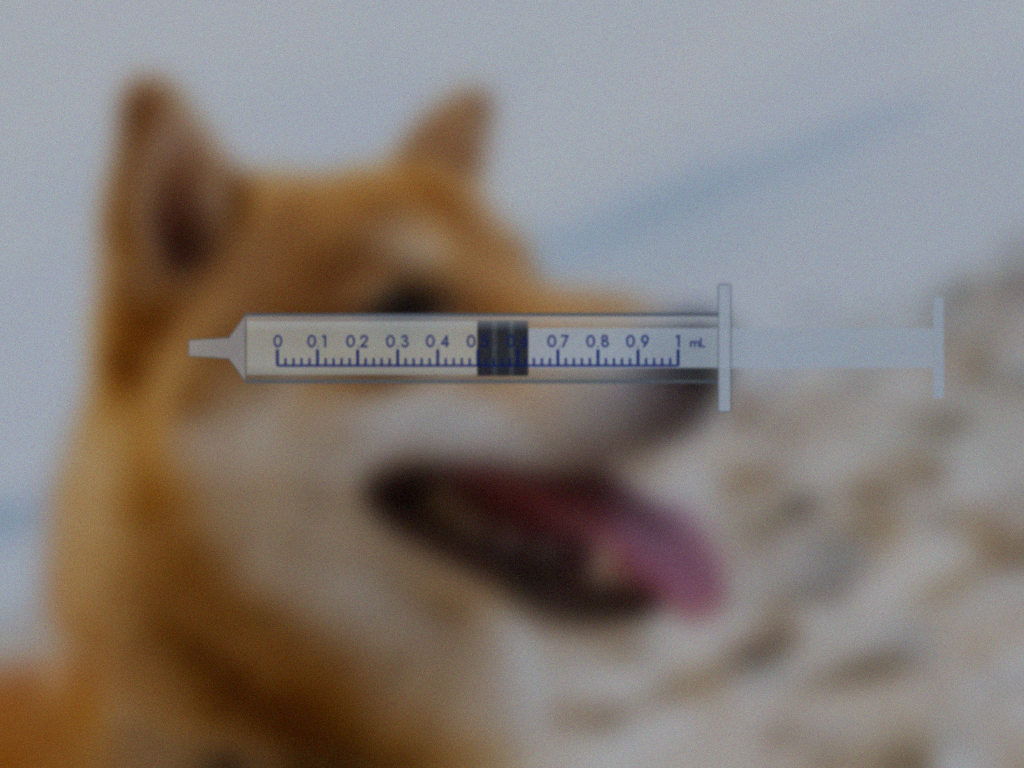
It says 0.5 mL
